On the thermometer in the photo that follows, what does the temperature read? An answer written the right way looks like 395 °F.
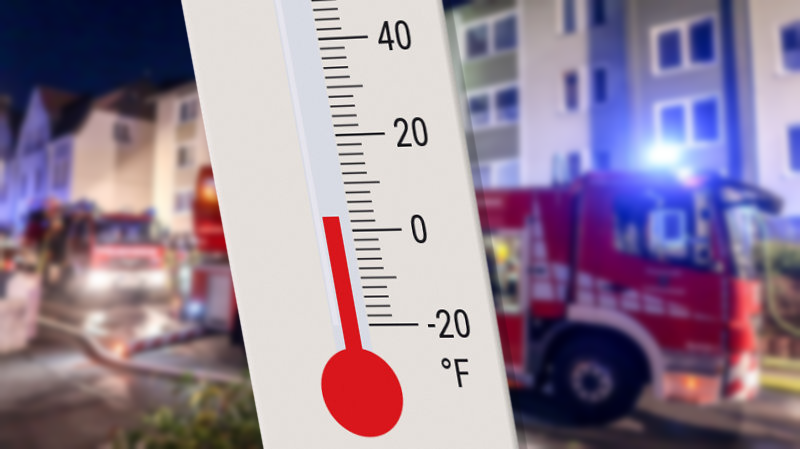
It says 3 °F
